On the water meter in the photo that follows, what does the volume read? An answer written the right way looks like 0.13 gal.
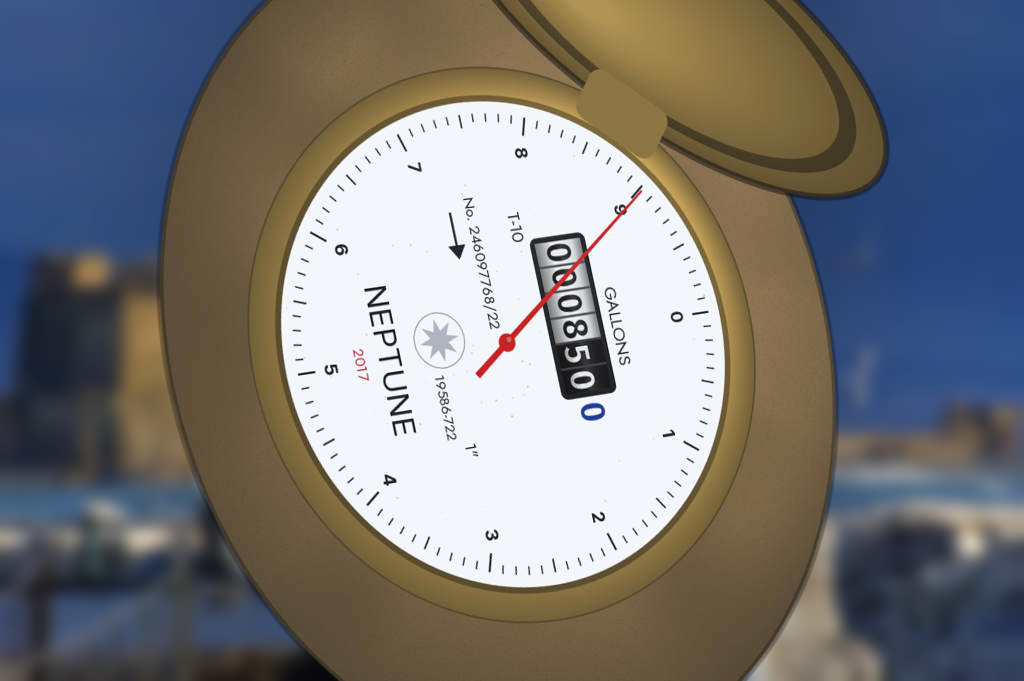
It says 8499.0 gal
